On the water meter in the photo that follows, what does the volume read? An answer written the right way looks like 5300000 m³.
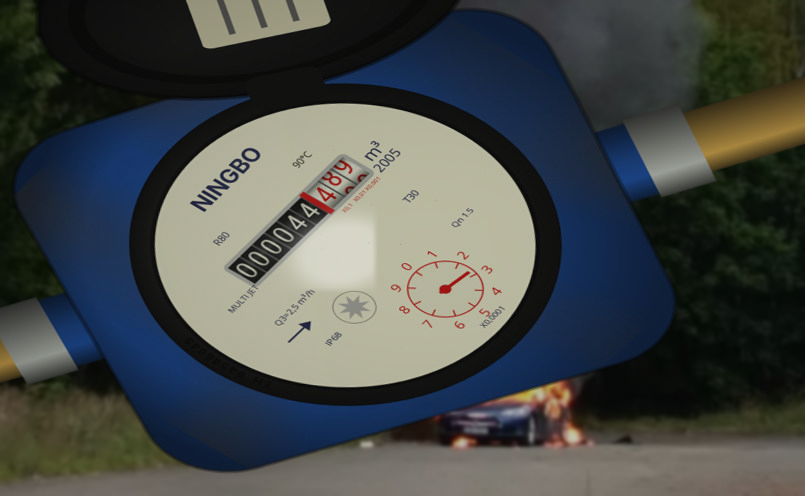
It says 44.4892 m³
